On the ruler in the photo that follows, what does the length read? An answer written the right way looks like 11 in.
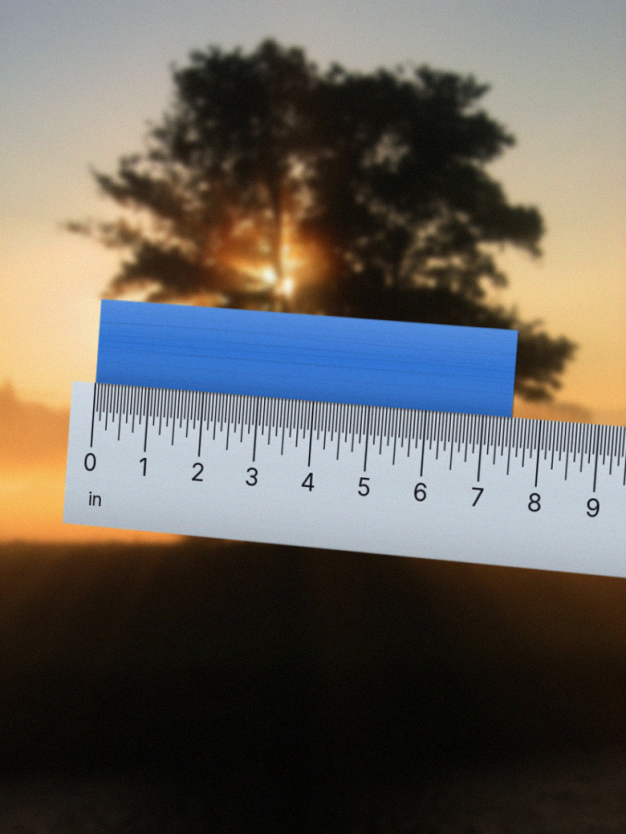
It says 7.5 in
